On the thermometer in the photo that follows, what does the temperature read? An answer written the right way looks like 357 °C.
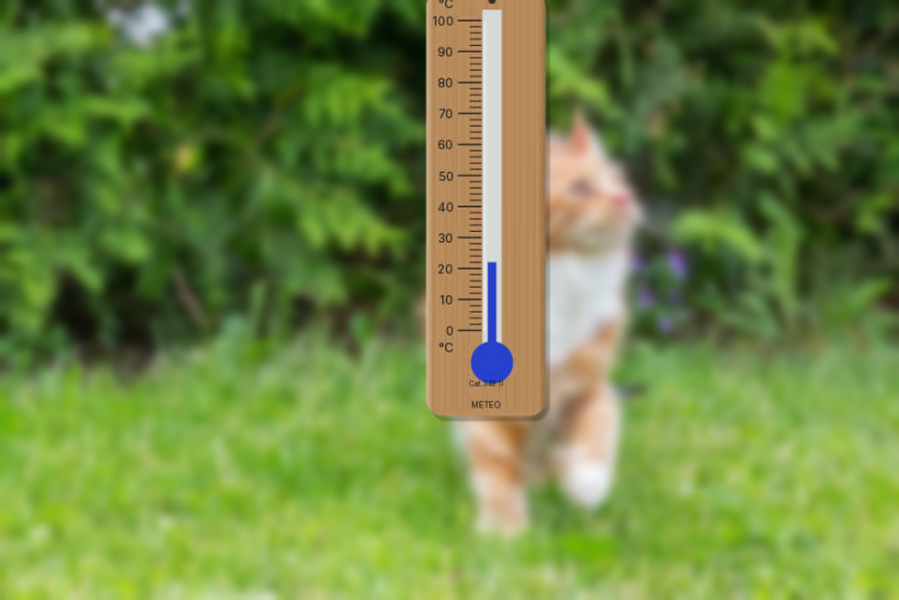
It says 22 °C
